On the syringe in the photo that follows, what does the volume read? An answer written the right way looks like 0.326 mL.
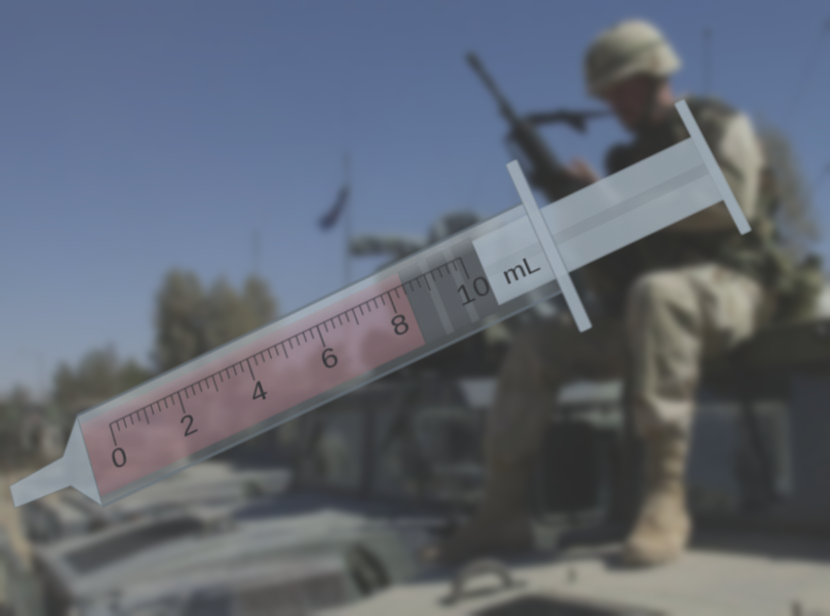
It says 8.4 mL
